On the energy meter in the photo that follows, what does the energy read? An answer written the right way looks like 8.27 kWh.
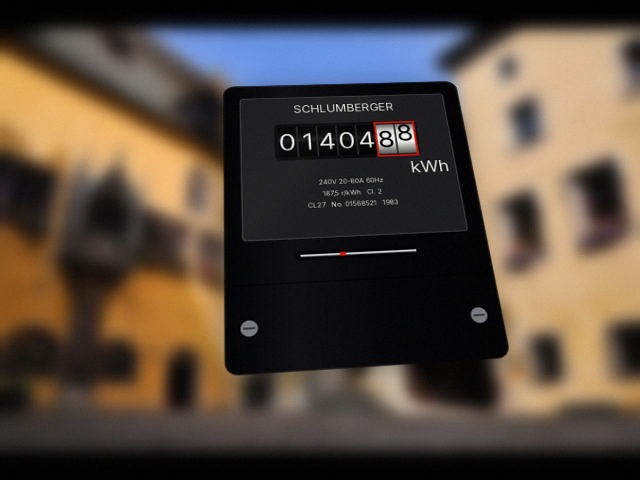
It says 1404.88 kWh
